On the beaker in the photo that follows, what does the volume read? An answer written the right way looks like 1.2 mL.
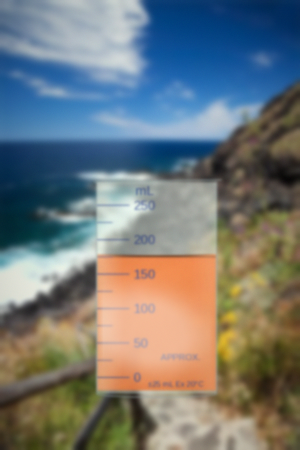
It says 175 mL
